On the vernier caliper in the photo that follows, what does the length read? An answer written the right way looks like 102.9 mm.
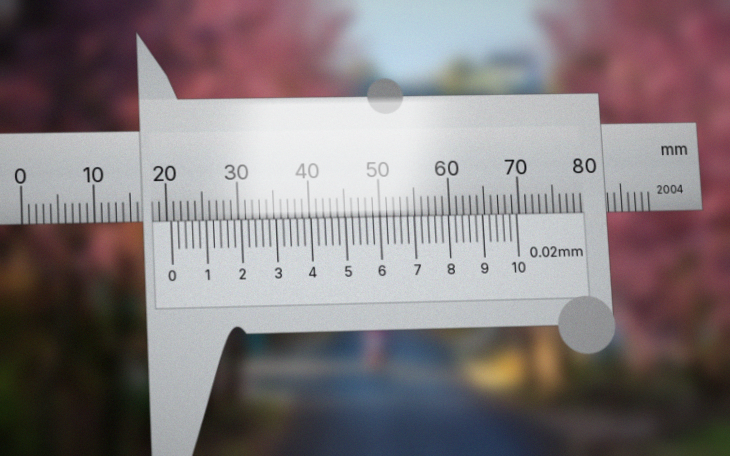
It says 20.6 mm
